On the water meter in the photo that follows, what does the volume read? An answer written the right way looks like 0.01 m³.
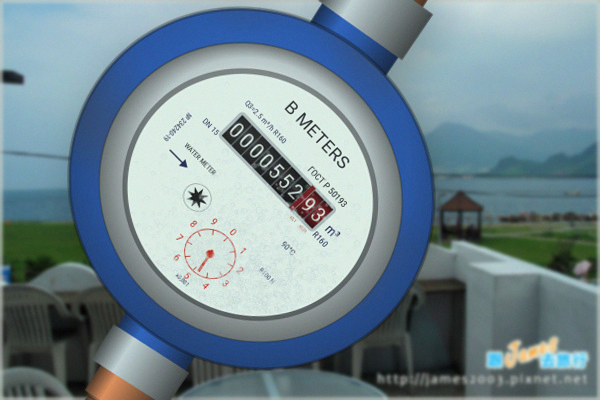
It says 552.934 m³
